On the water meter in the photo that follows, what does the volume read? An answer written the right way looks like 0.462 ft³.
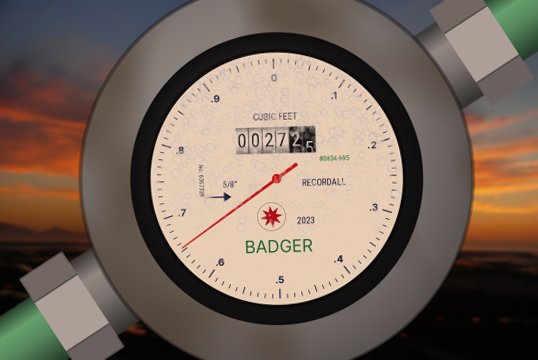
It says 2724.65 ft³
